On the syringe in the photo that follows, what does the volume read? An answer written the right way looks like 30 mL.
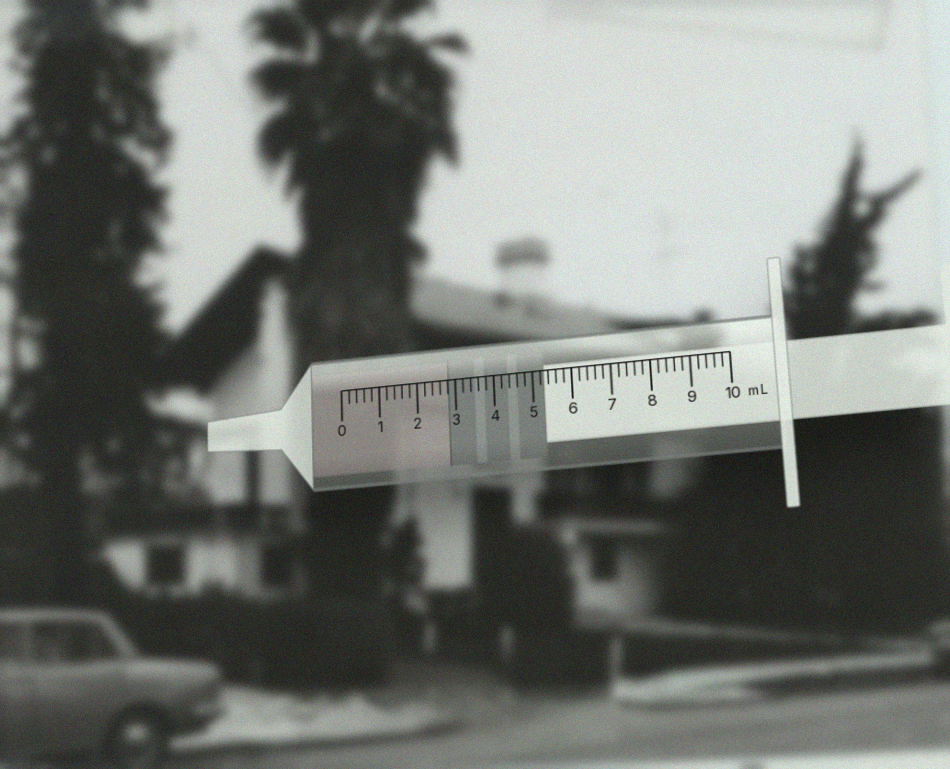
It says 2.8 mL
